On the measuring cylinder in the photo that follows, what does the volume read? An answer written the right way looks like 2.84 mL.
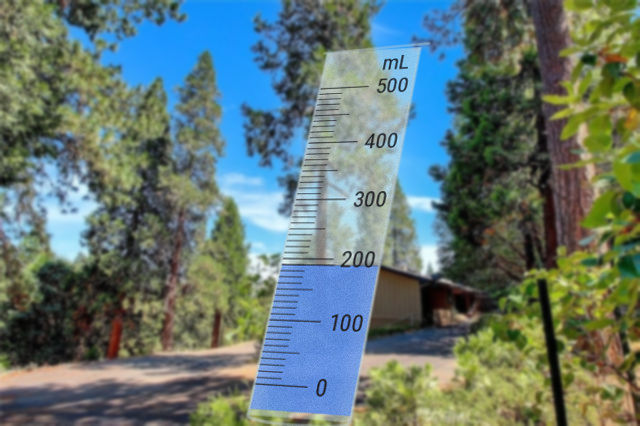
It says 190 mL
